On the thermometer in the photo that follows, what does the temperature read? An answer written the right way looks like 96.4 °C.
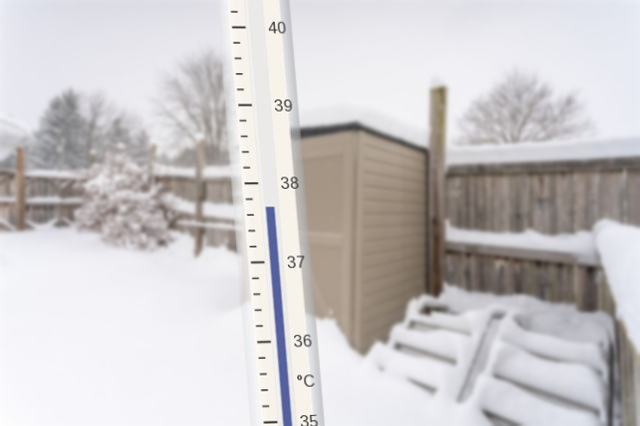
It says 37.7 °C
